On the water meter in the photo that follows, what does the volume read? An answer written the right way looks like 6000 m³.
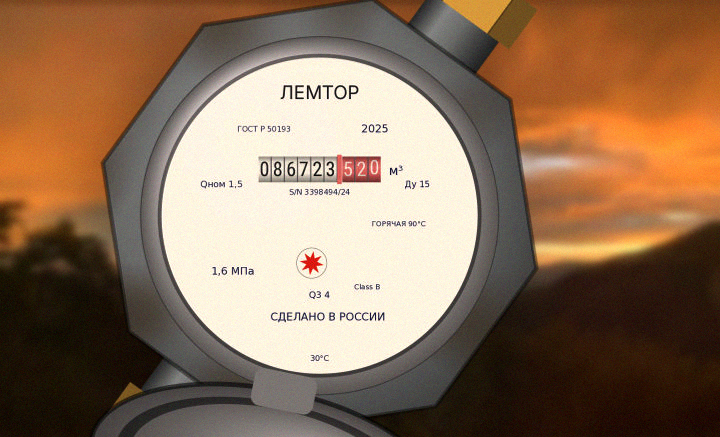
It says 86723.520 m³
